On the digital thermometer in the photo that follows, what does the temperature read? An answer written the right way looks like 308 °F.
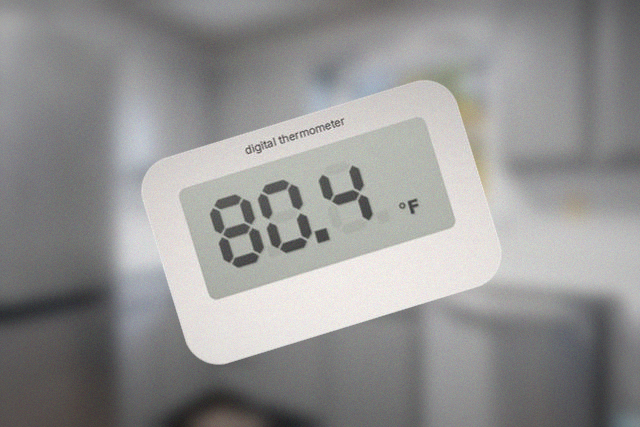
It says 80.4 °F
